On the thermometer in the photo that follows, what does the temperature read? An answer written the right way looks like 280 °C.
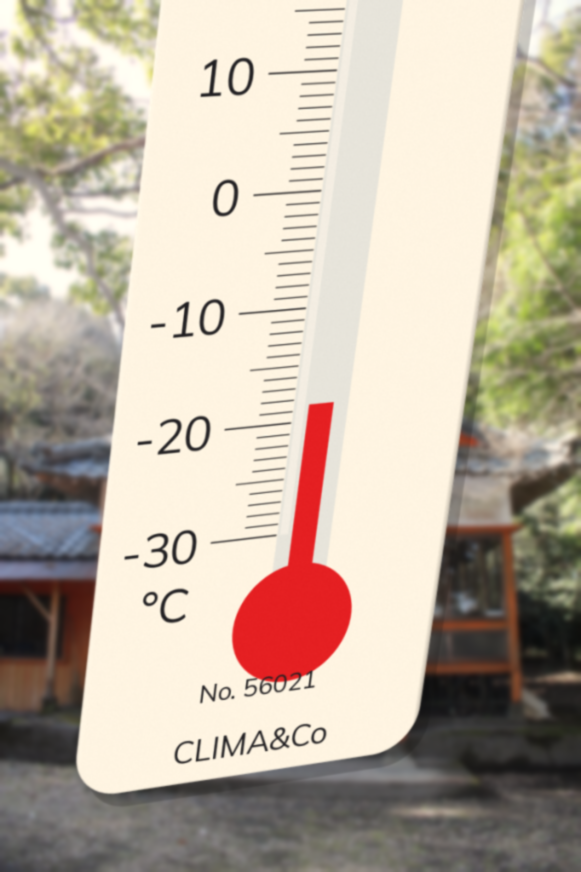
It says -18.5 °C
